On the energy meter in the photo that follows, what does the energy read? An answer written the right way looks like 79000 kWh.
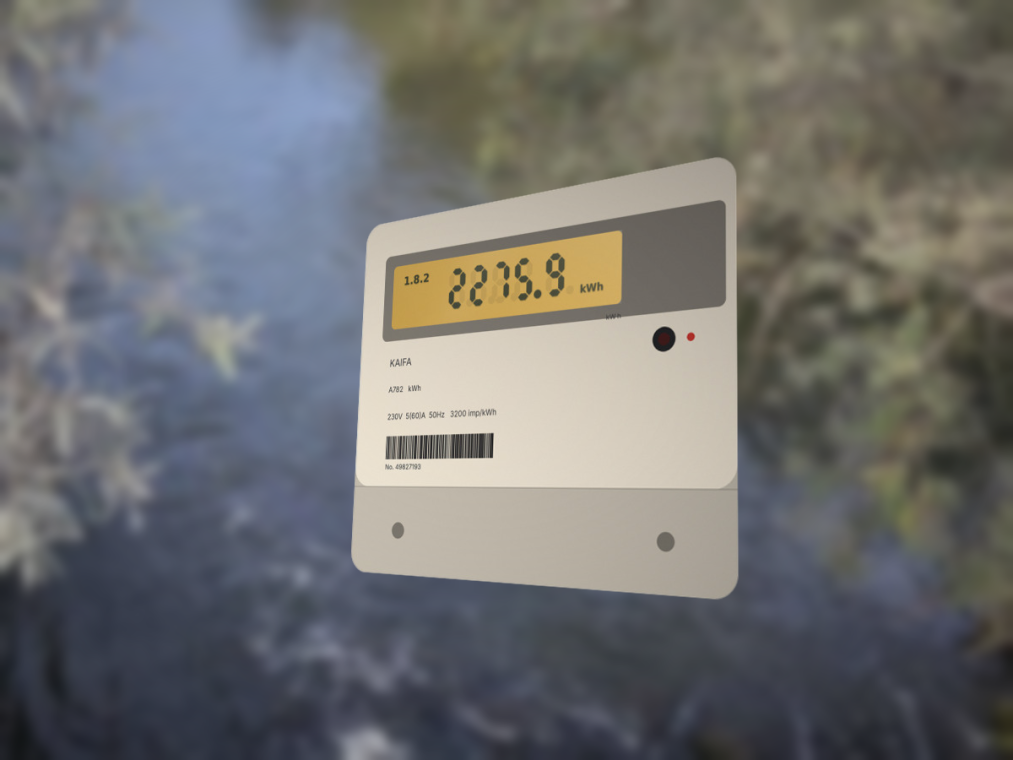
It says 2275.9 kWh
